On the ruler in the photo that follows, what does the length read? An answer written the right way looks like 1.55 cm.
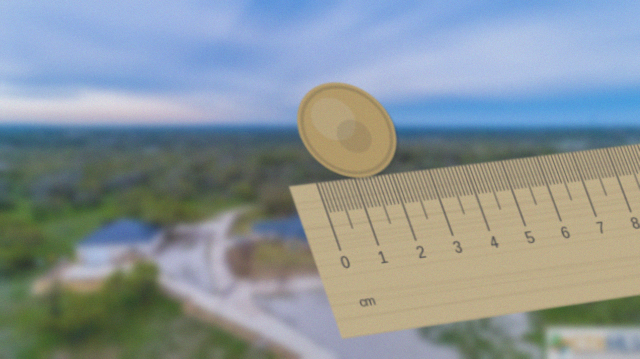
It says 2.5 cm
